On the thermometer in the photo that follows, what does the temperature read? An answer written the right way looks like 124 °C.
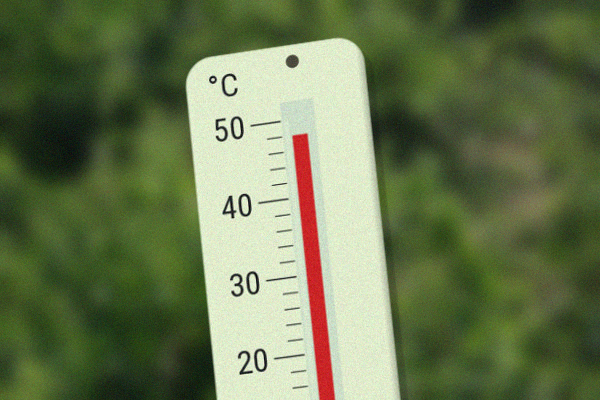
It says 48 °C
